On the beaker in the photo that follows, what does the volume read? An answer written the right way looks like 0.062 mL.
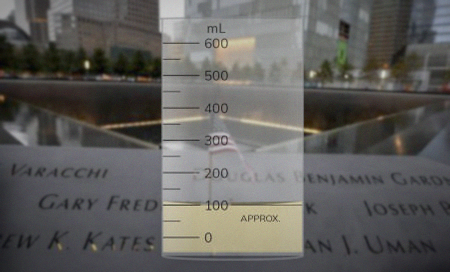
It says 100 mL
